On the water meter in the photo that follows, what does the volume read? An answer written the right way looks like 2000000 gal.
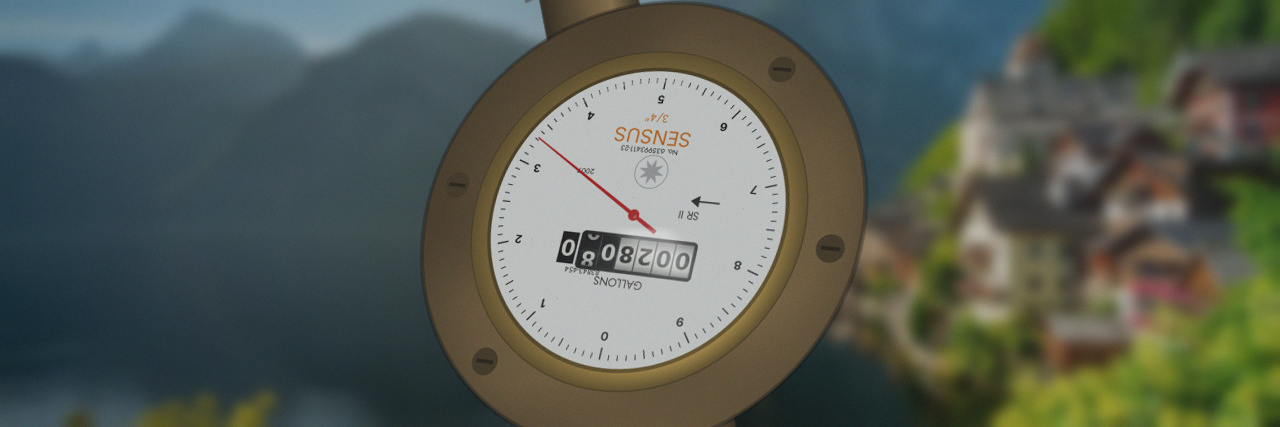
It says 28083.3 gal
